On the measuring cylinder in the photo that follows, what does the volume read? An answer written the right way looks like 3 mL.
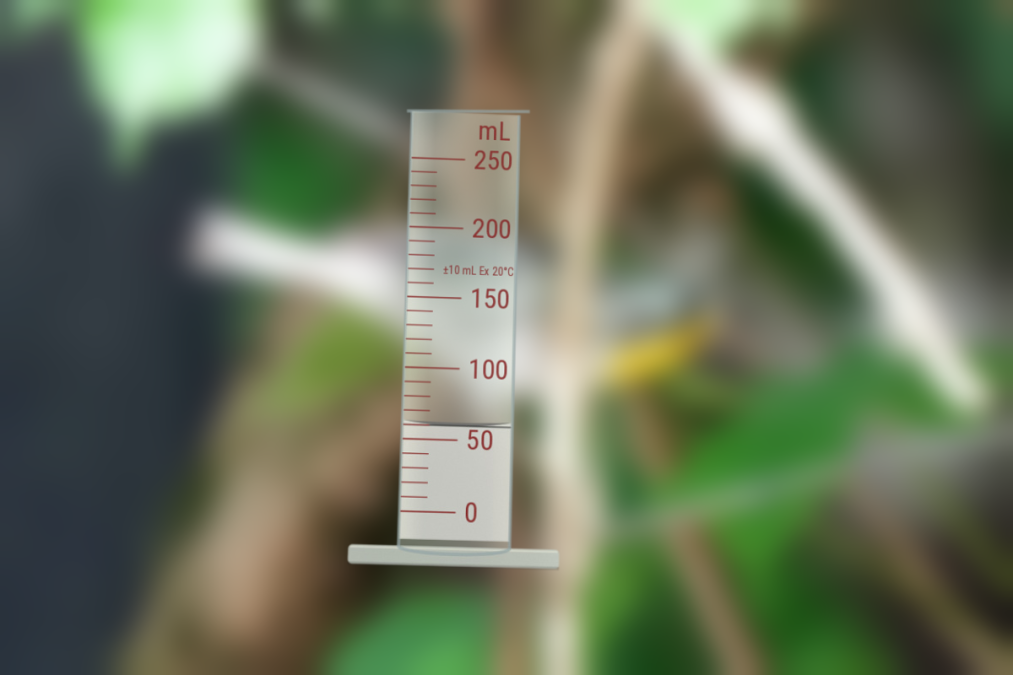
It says 60 mL
